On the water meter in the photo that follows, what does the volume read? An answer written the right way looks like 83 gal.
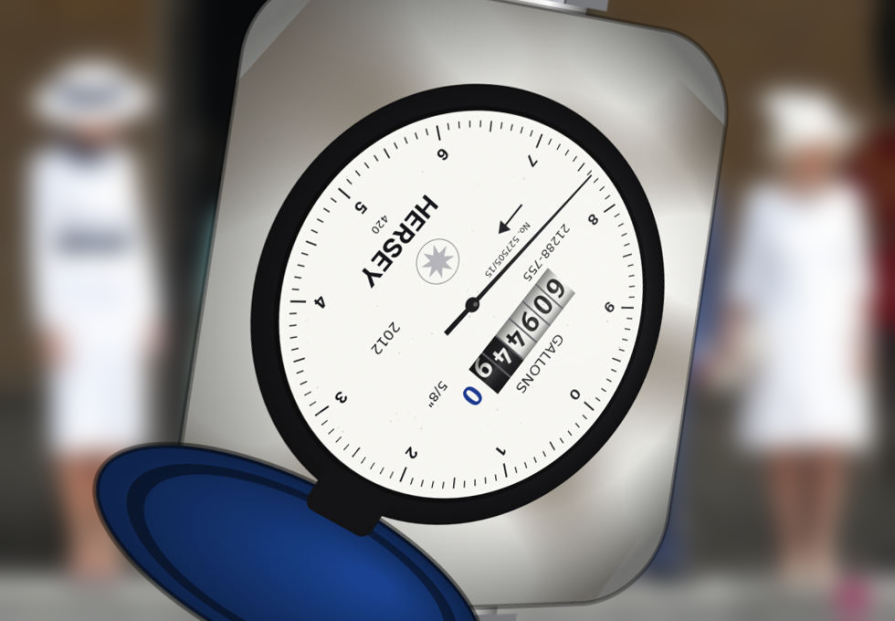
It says 6094487.6 gal
